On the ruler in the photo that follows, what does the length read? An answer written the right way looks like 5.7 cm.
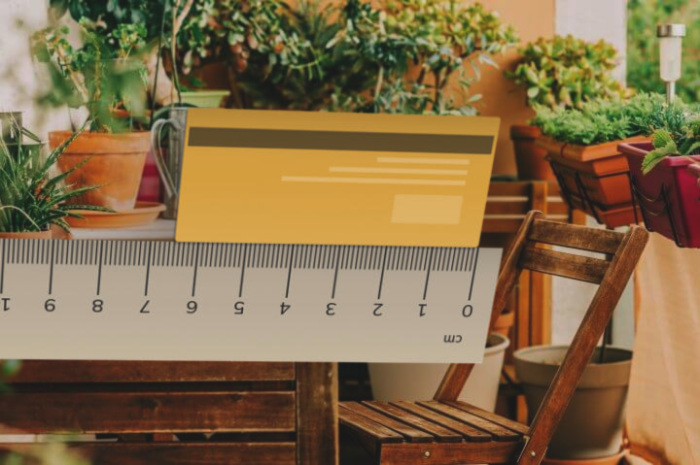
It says 6.5 cm
